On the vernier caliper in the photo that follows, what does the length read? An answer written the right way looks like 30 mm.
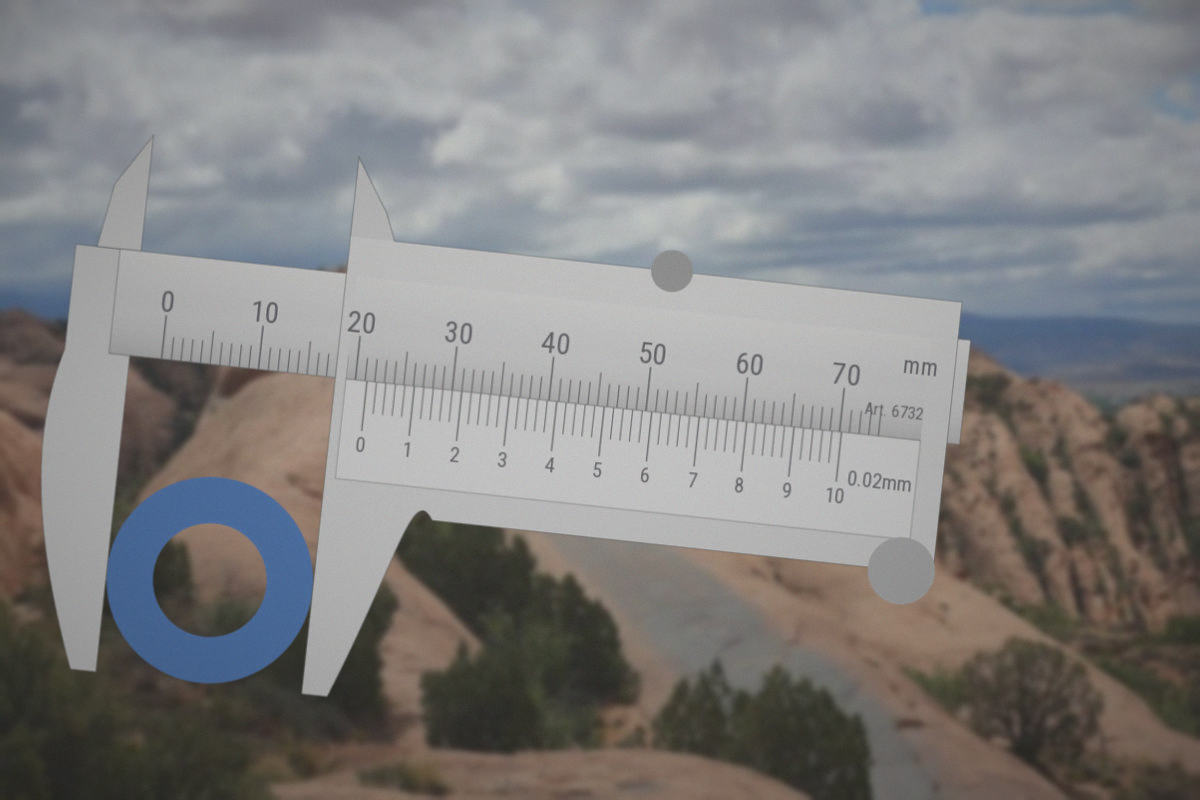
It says 21.2 mm
